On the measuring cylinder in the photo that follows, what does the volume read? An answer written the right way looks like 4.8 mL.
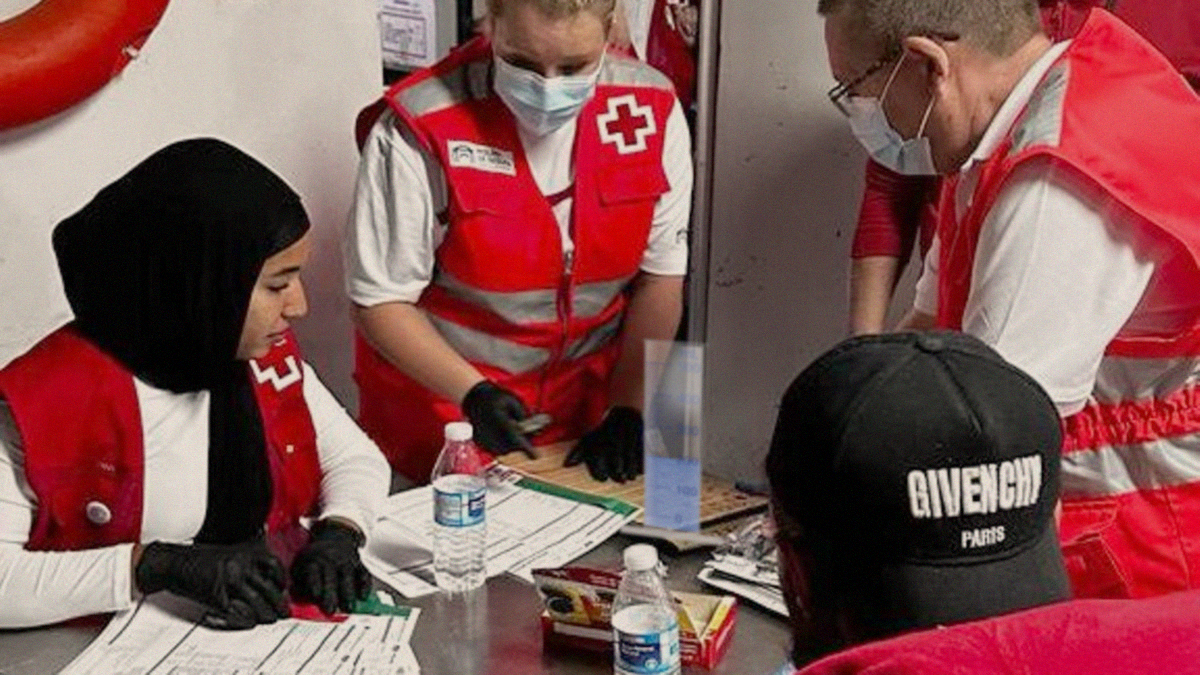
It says 200 mL
